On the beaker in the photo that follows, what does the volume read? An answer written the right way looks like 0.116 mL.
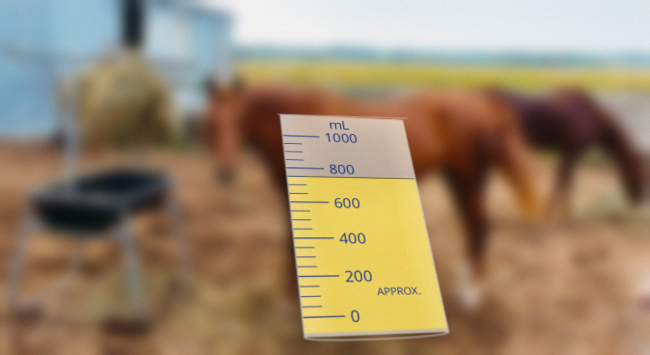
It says 750 mL
